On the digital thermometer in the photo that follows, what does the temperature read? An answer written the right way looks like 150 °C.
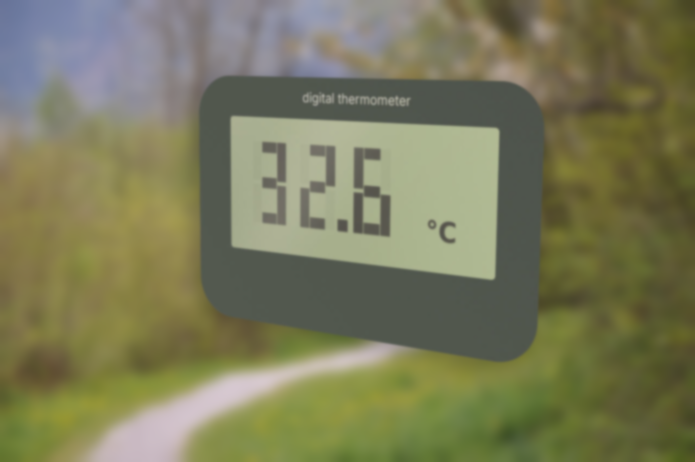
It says 32.6 °C
